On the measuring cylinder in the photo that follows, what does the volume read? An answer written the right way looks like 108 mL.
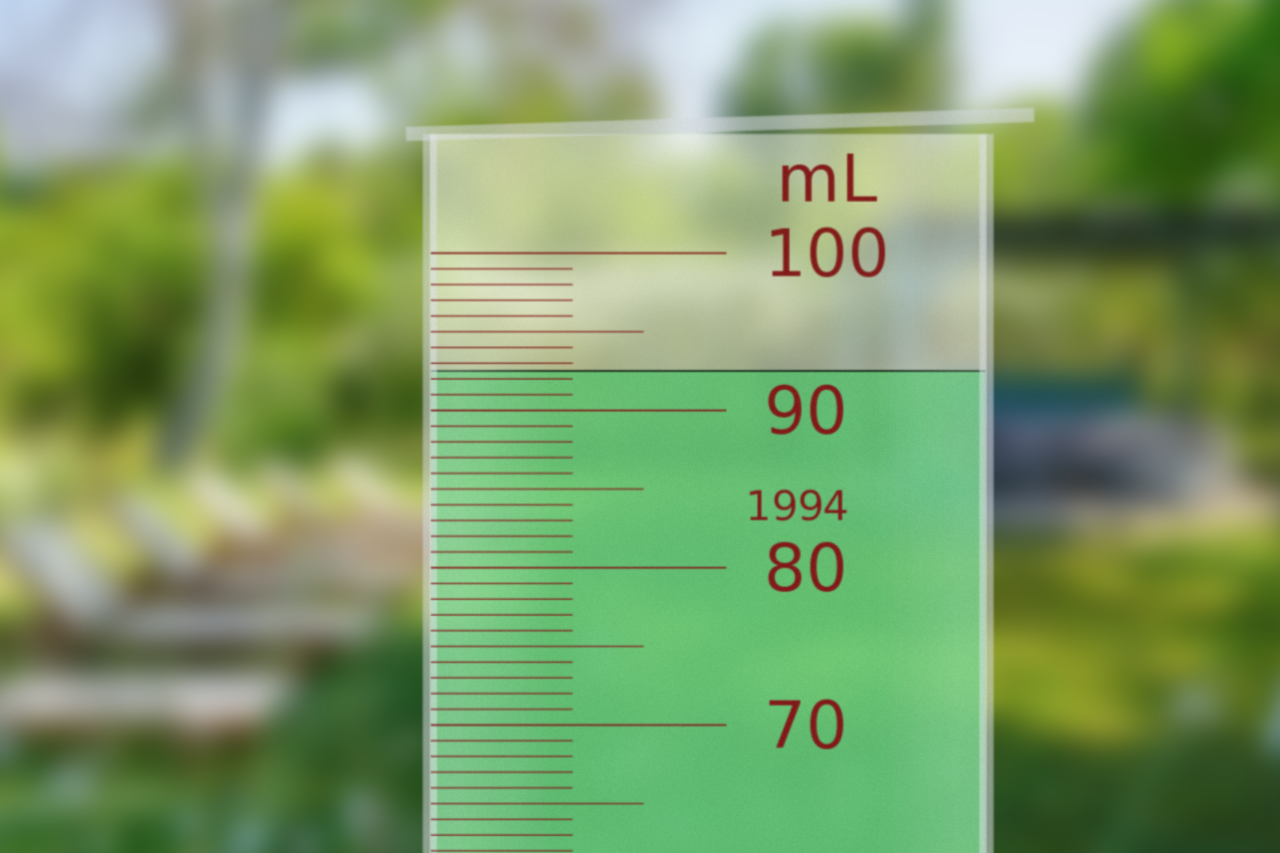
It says 92.5 mL
